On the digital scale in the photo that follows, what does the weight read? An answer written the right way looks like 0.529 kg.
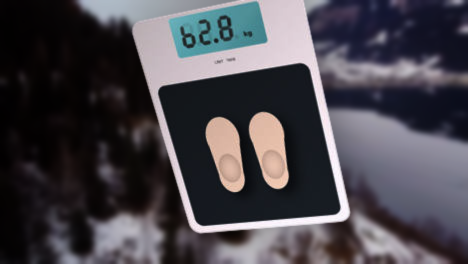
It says 62.8 kg
